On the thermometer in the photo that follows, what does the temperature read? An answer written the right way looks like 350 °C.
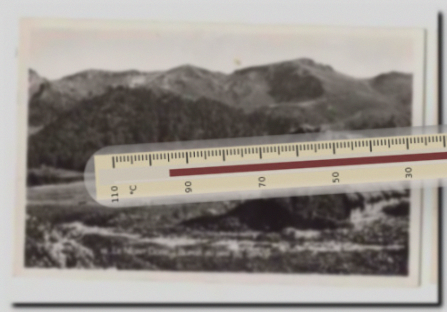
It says 95 °C
